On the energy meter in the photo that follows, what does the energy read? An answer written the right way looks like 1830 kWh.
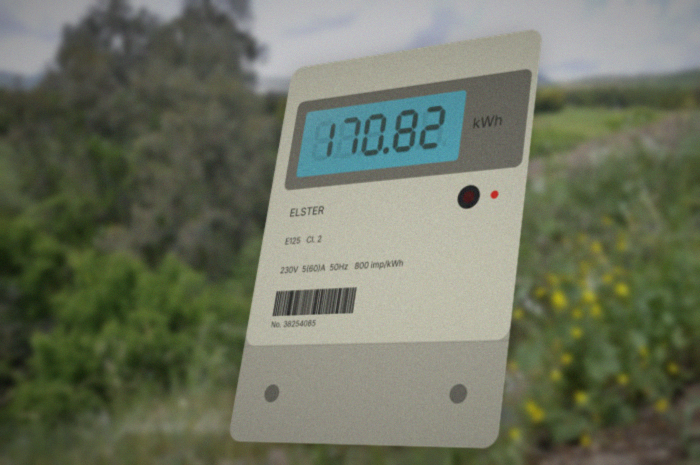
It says 170.82 kWh
